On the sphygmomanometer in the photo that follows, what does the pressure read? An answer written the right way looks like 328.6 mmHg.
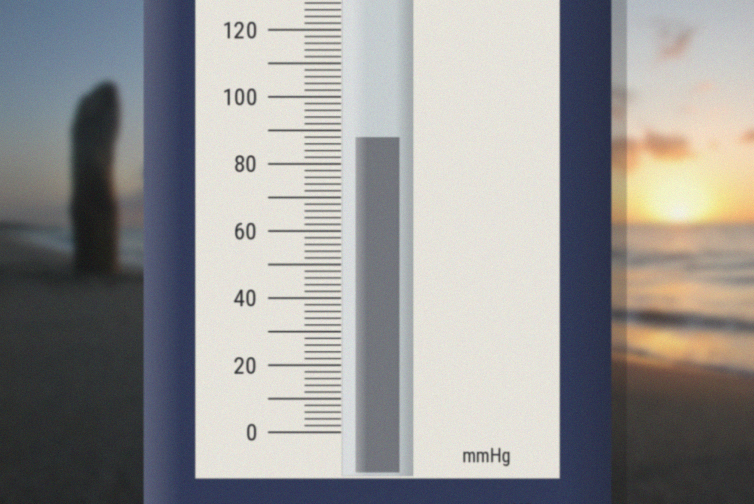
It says 88 mmHg
